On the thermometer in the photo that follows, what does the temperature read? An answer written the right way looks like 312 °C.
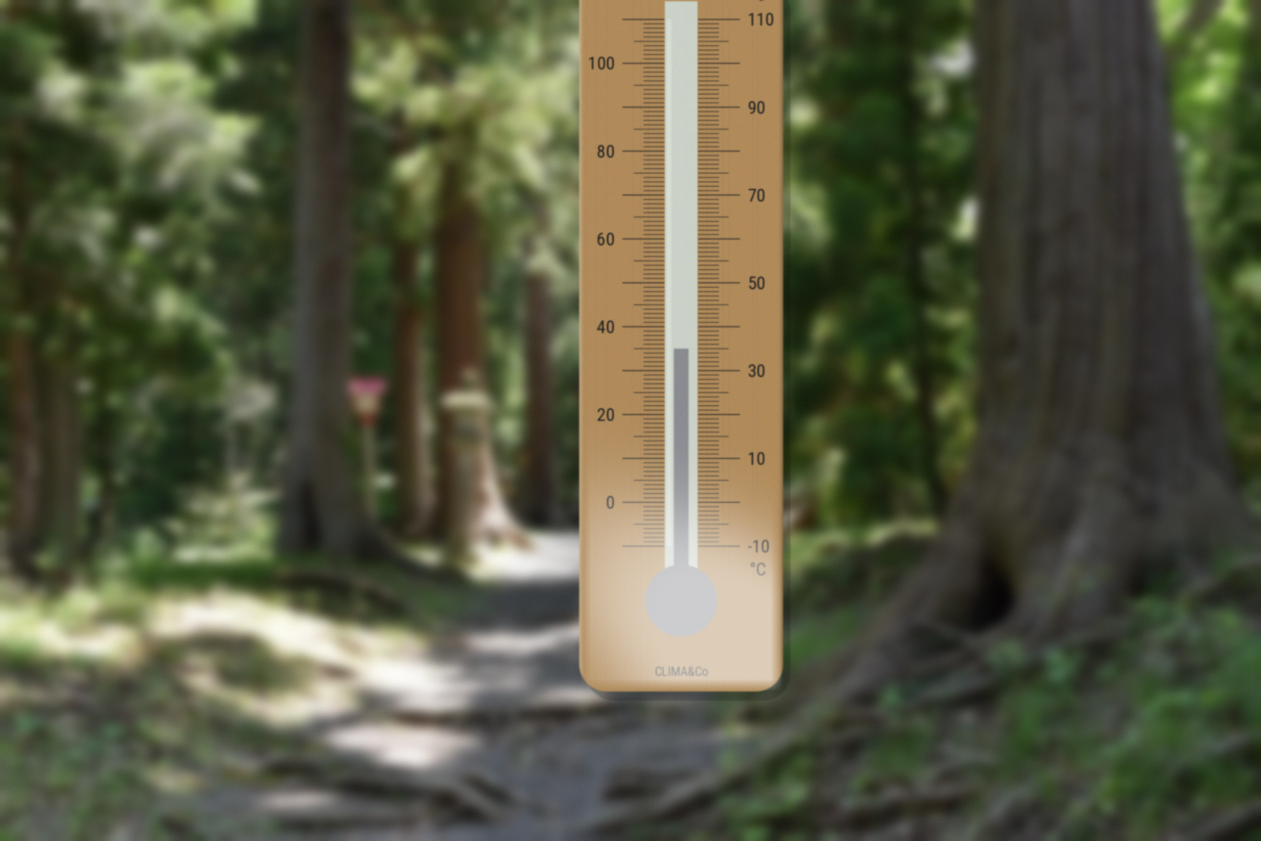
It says 35 °C
